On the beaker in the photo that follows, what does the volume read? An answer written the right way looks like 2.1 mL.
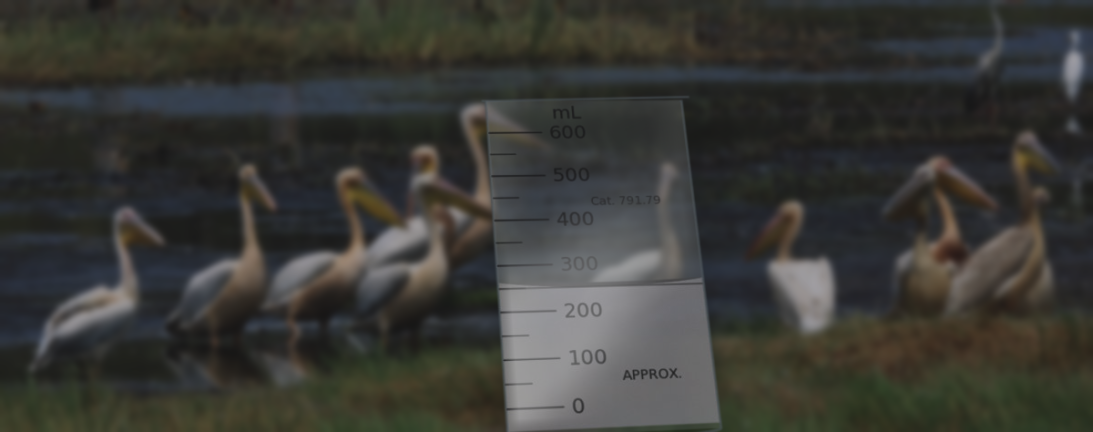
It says 250 mL
